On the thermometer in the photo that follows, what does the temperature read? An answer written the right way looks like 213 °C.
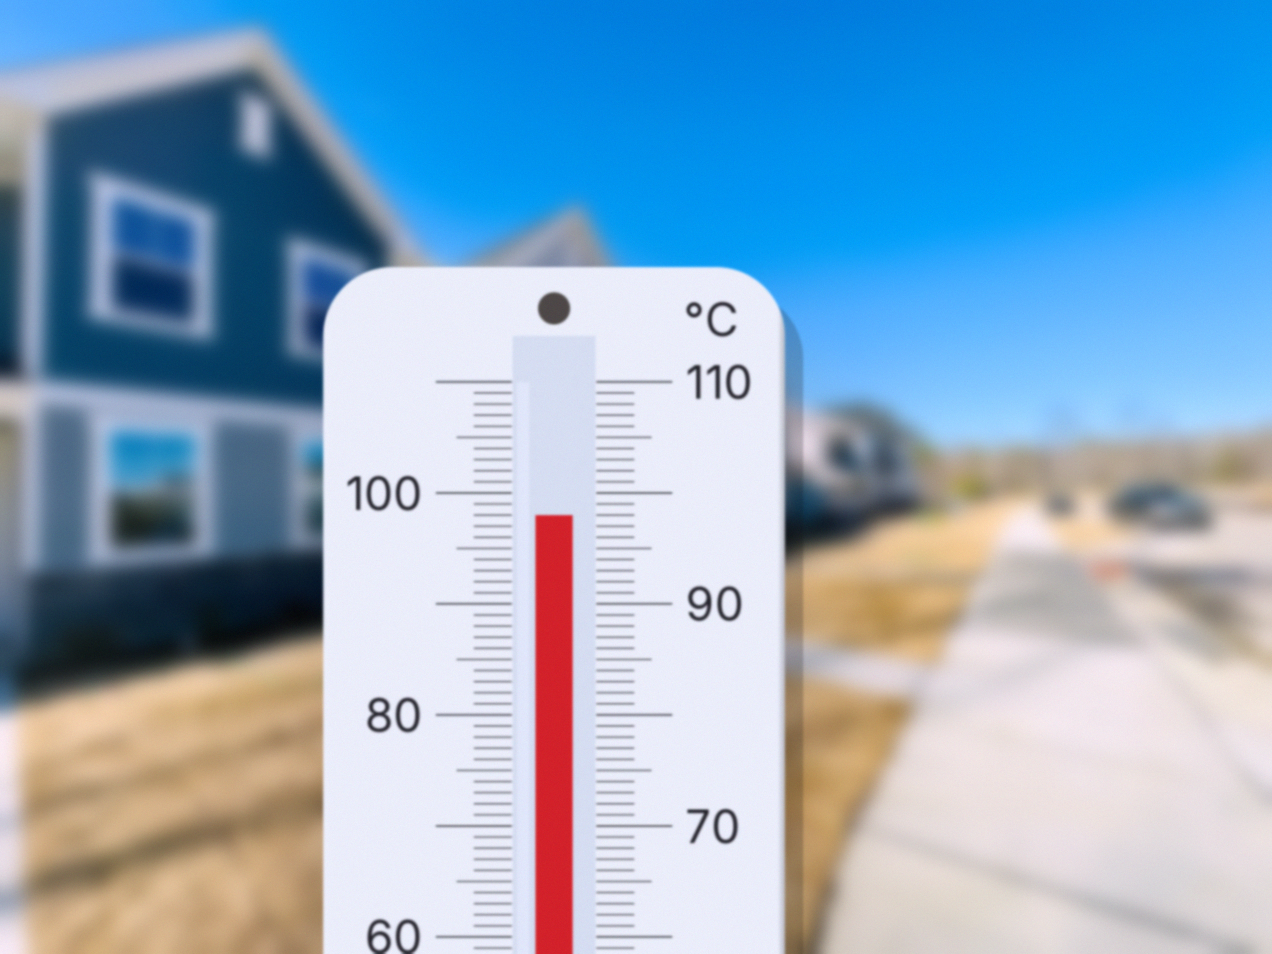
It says 98 °C
